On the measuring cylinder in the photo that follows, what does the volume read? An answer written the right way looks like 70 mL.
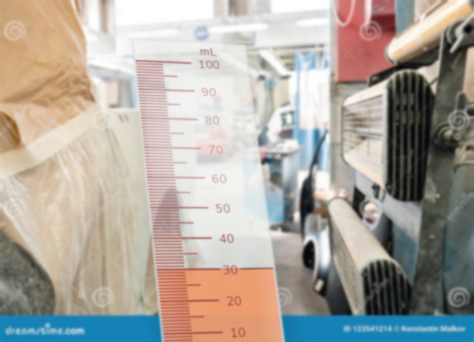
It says 30 mL
